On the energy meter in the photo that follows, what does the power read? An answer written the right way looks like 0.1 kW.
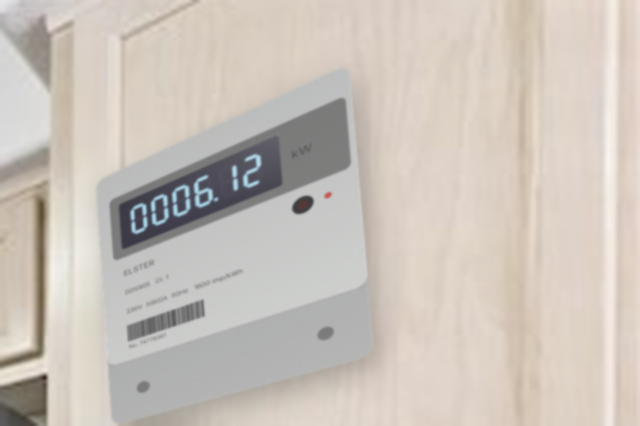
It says 6.12 kW
